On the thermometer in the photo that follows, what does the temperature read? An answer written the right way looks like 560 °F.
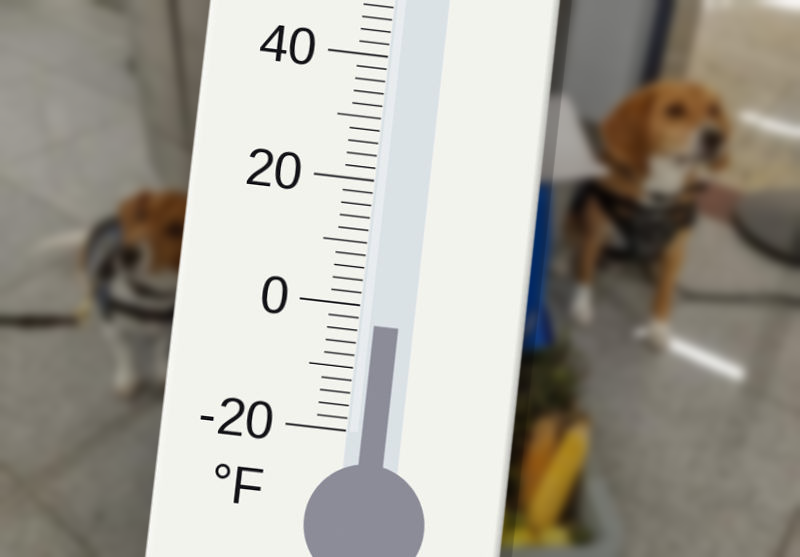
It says -3 °F
